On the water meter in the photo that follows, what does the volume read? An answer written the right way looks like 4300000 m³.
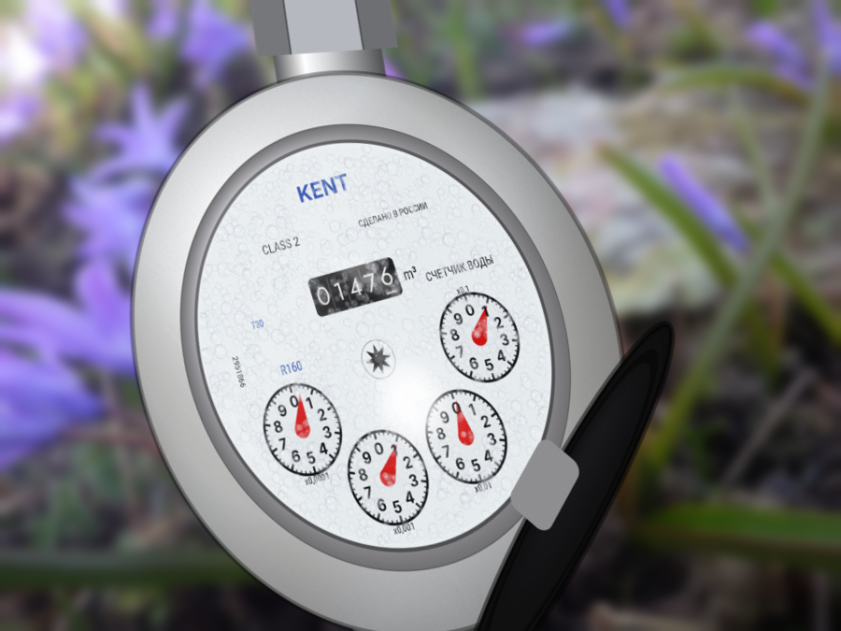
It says 1476.1010 m³
